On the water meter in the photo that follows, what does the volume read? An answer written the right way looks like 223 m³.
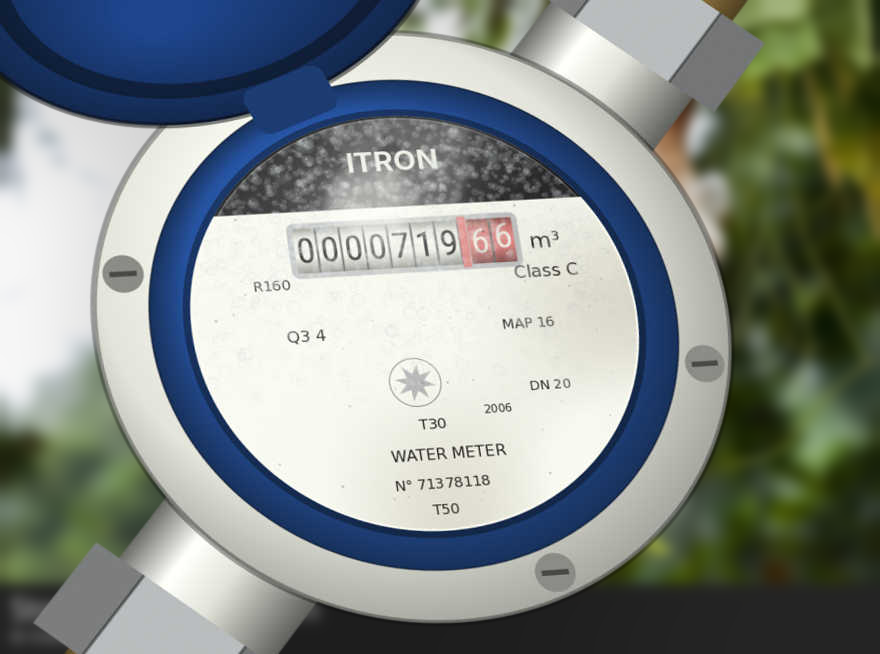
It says 719.66 m³
